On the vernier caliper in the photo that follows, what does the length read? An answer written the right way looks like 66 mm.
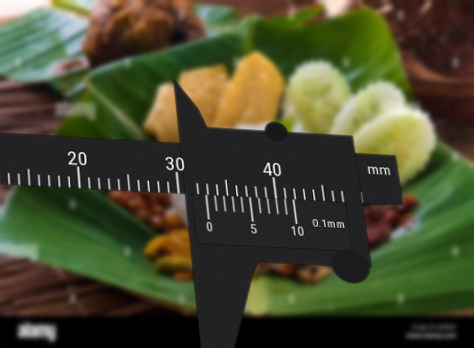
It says 32.8 mm
